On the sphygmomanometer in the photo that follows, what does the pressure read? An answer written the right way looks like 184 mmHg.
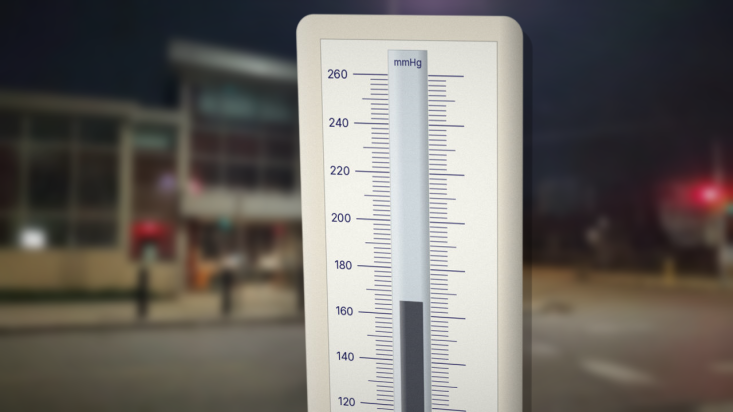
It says 166 mmHg
